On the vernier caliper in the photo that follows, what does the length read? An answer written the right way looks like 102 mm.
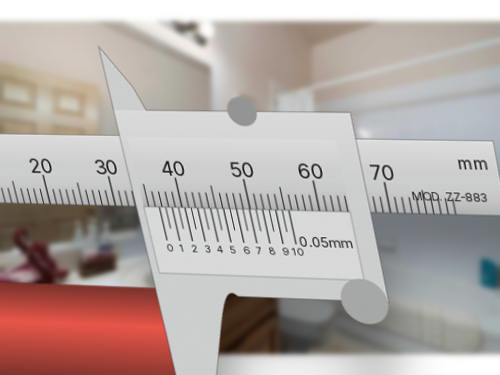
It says 36.6 mm
